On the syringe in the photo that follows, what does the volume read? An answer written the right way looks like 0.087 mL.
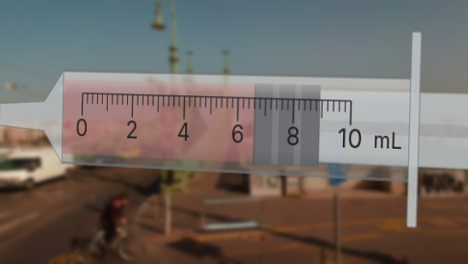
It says 6.6 mL
